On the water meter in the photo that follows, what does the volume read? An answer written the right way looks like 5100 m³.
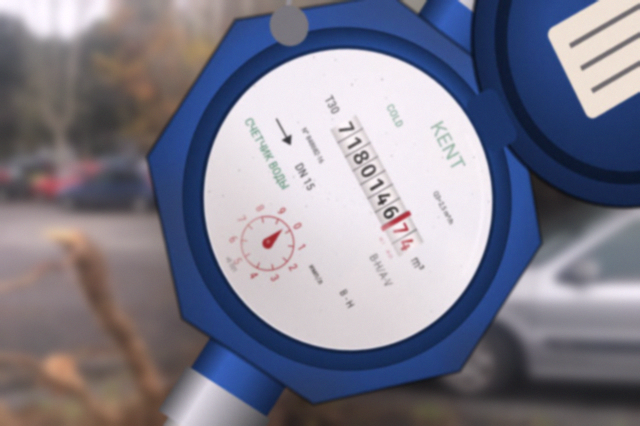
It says 7180146.739 m³
